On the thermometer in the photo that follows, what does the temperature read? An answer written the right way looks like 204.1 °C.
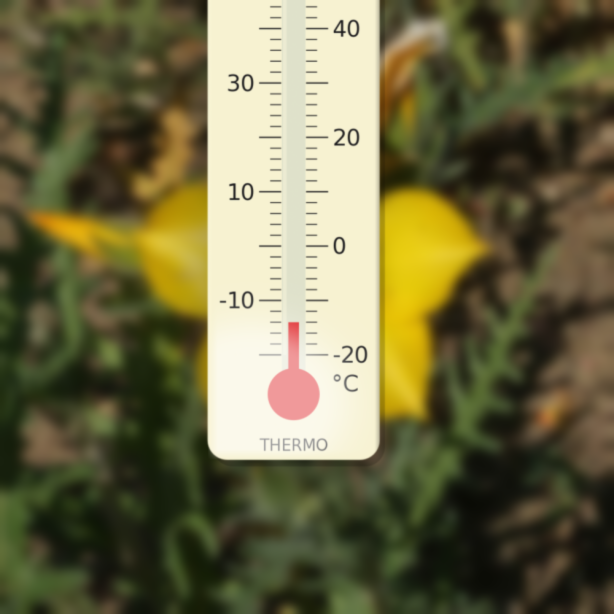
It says -14 °C
